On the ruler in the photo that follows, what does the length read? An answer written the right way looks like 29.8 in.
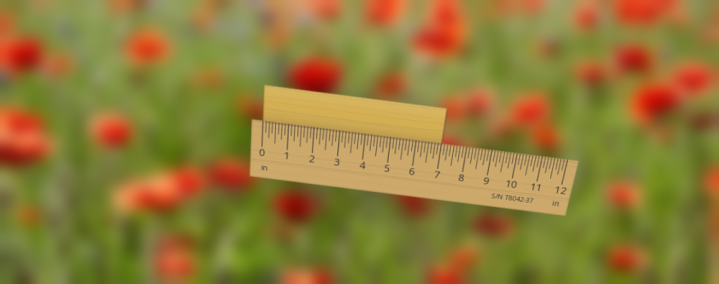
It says 7 in
